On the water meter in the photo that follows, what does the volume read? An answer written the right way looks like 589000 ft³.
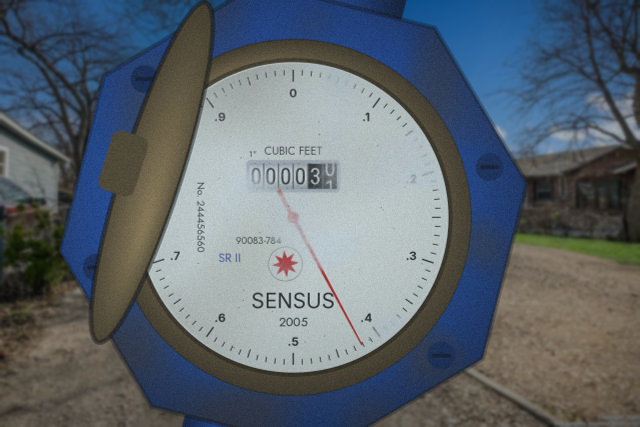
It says 30.42 ft³
